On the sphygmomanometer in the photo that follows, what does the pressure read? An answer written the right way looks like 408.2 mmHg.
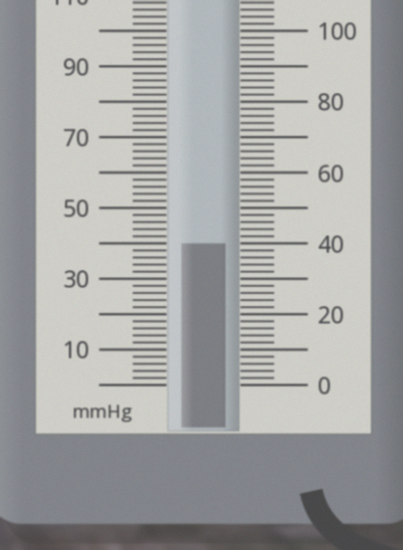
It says 40 mmHg
